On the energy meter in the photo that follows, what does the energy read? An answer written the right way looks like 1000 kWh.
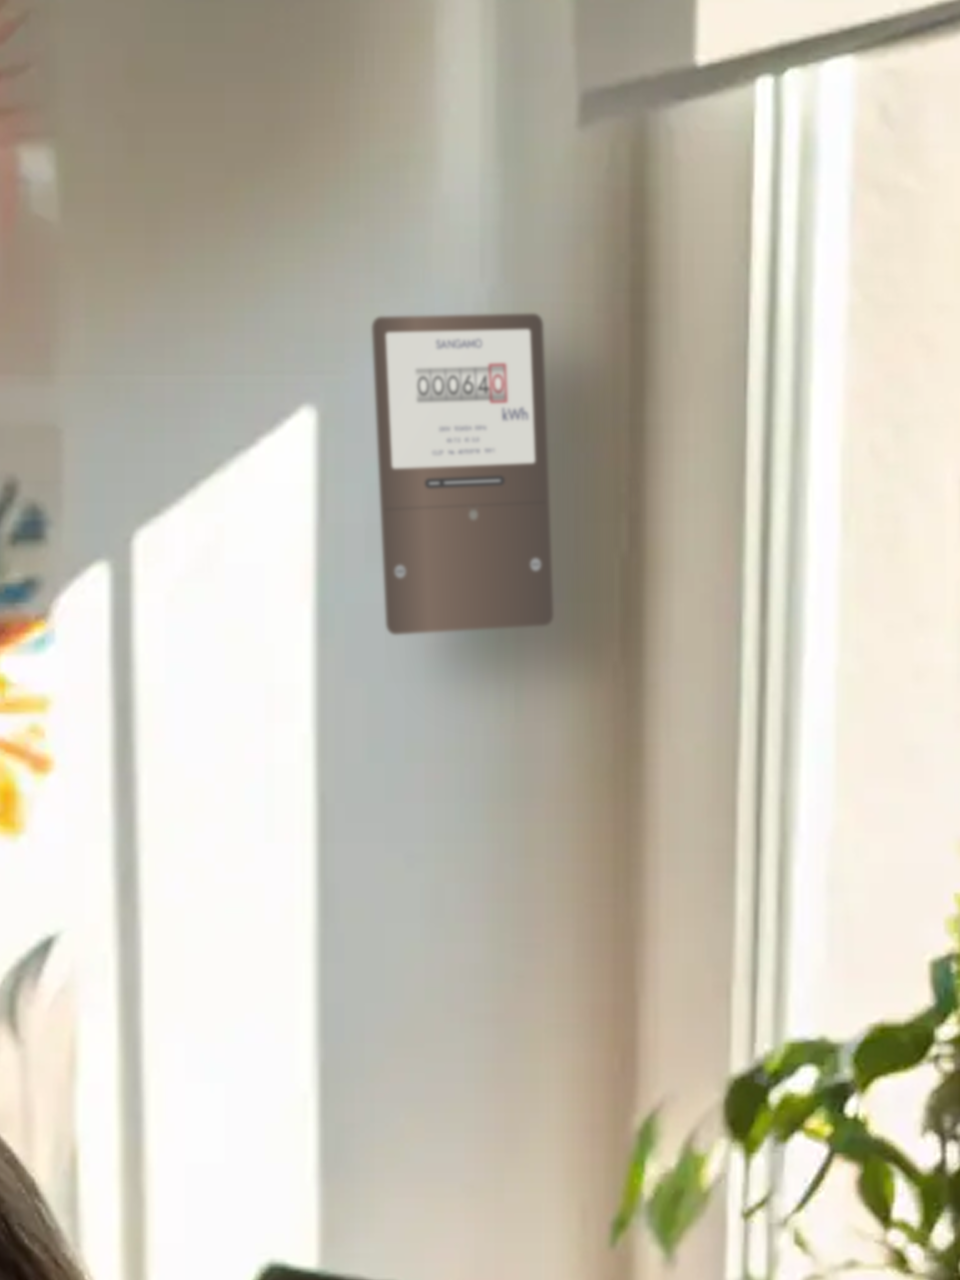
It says 64.0 kWh
